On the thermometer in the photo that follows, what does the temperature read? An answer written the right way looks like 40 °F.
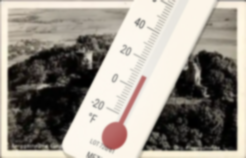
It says 10 °F
